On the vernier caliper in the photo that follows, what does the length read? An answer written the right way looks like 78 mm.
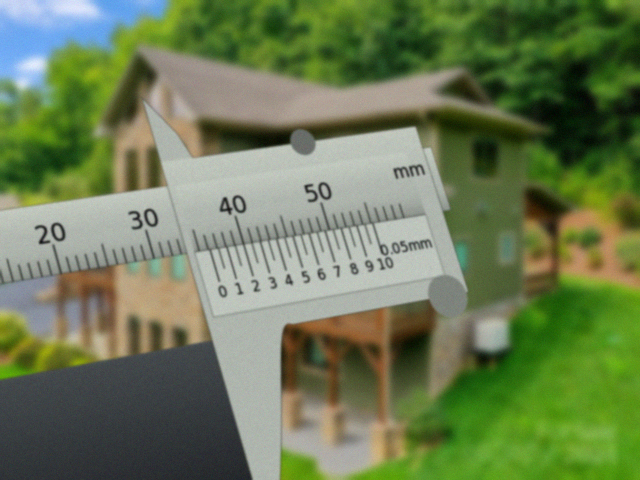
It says 36.2 mm
